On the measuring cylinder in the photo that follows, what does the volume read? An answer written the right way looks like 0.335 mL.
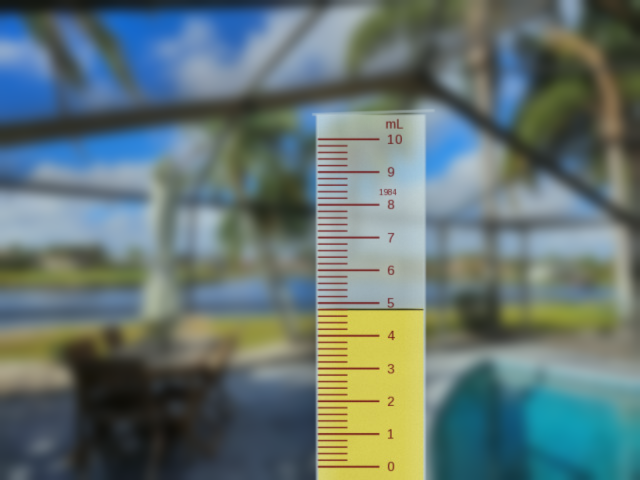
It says 4.8 mL
